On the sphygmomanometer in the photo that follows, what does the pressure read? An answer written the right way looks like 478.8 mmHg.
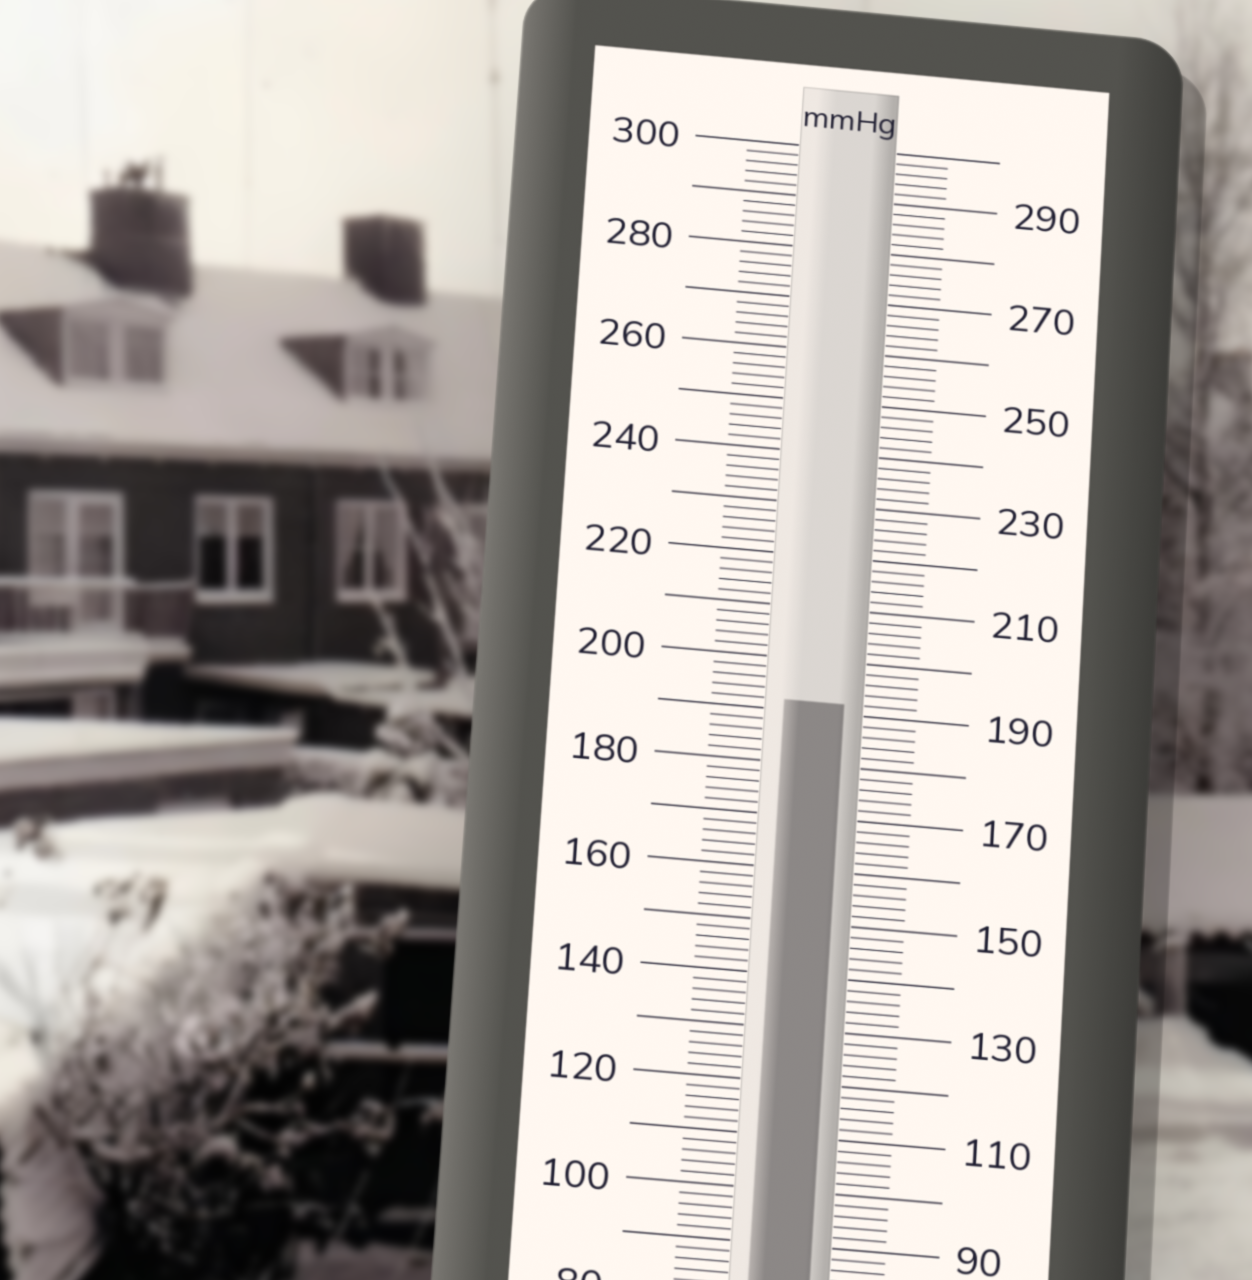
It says 192 mmHg
